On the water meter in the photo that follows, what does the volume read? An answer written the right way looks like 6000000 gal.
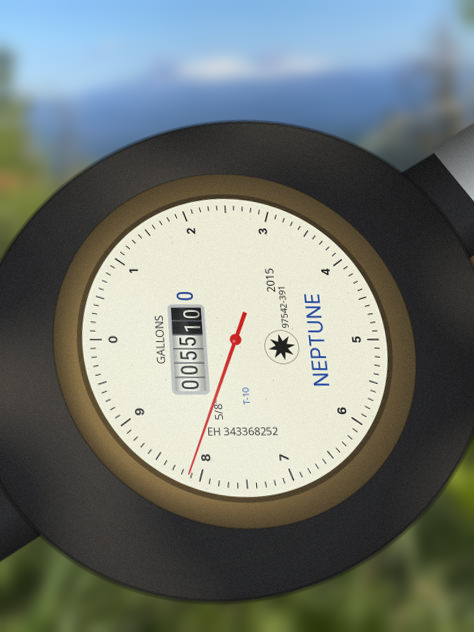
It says 55098.1 gal
